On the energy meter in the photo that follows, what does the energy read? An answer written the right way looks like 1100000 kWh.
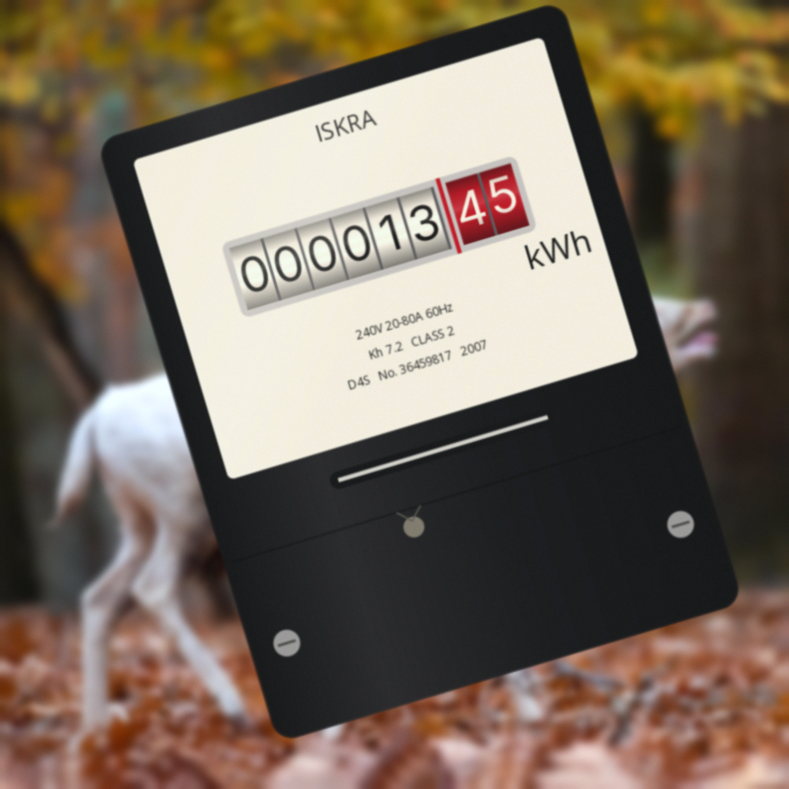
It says 13.45 kWh
